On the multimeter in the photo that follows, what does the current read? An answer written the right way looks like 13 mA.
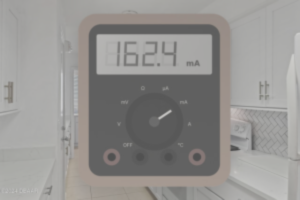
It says 162.4 mA
